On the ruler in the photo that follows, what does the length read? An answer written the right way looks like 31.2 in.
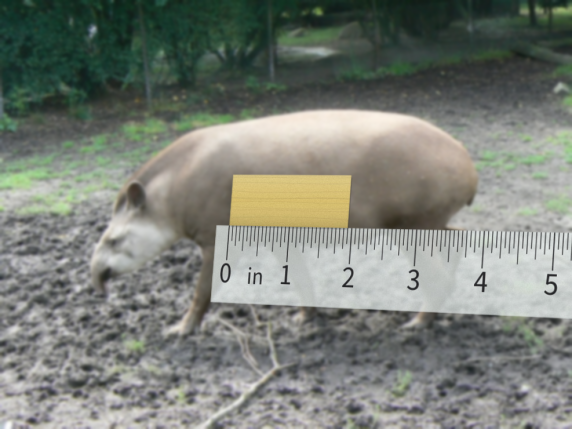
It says 1.9375 in
